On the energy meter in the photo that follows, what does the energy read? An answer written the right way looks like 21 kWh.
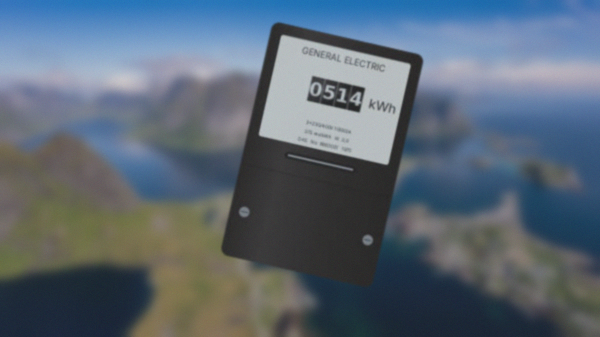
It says 514 kWh
